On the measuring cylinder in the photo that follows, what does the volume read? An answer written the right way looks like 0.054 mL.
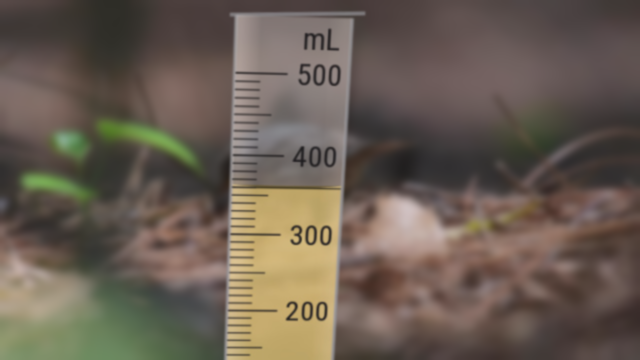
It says 360 mL
